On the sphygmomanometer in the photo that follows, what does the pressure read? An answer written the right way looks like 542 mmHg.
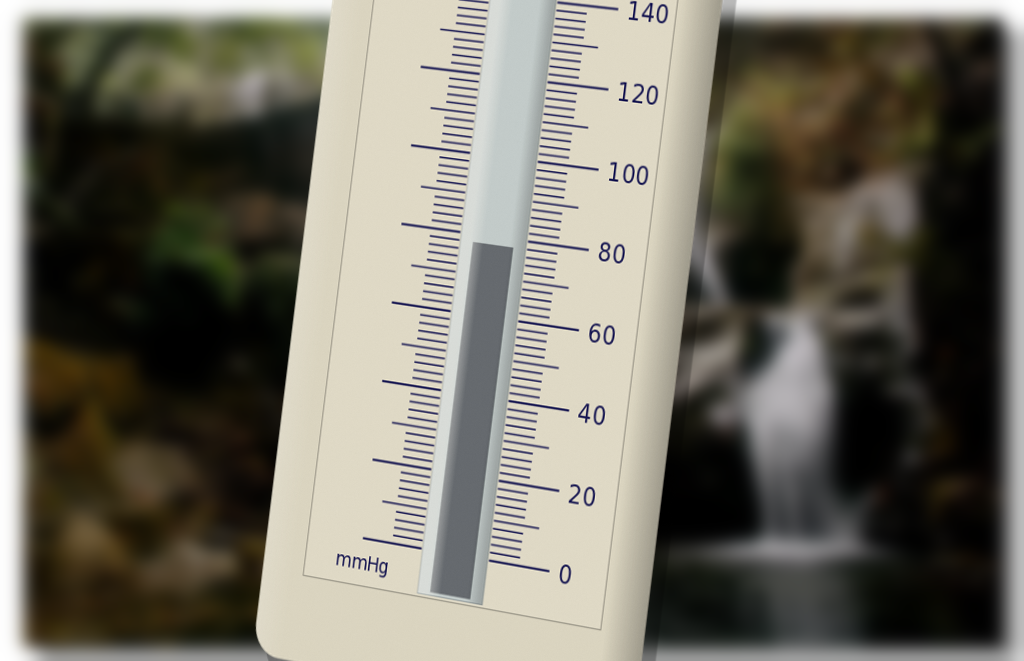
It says 78 mmHg
